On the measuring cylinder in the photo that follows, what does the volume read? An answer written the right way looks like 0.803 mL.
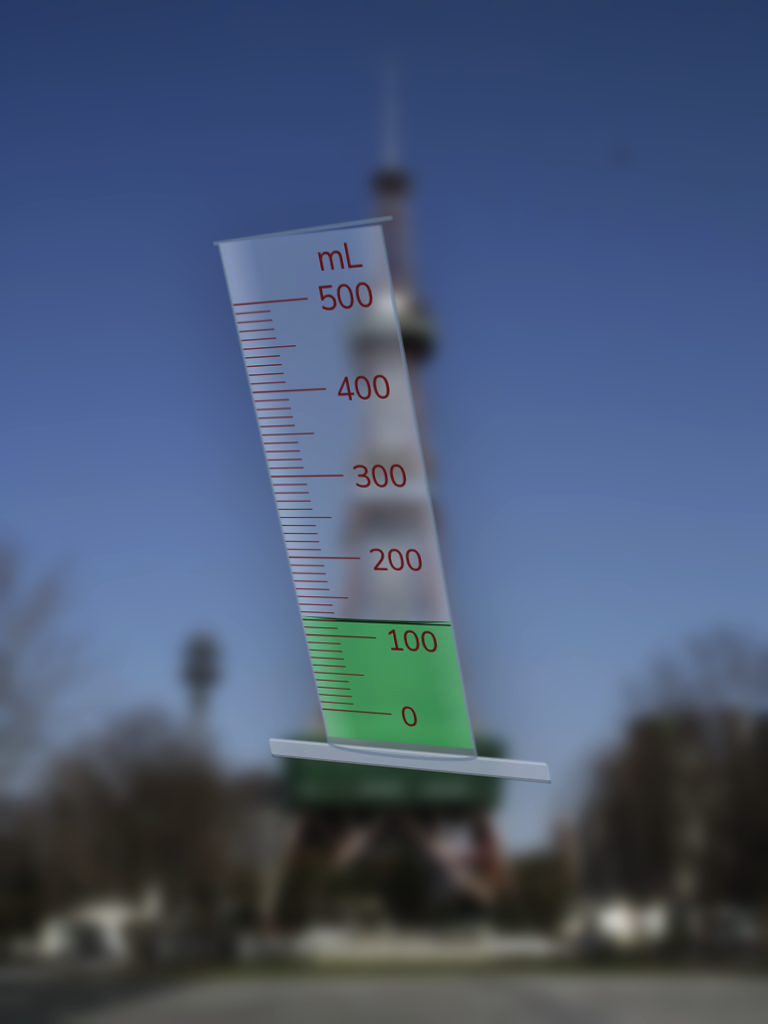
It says 120 mL
